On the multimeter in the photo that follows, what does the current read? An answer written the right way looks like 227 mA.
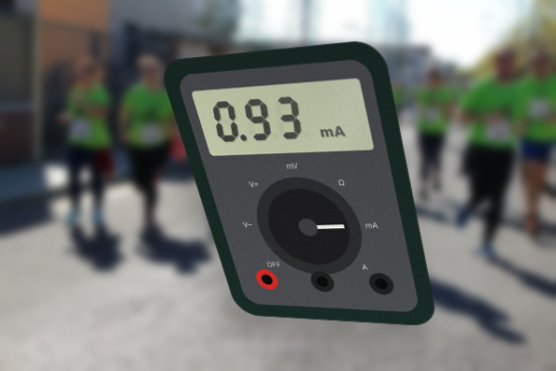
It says 0.93 mA
